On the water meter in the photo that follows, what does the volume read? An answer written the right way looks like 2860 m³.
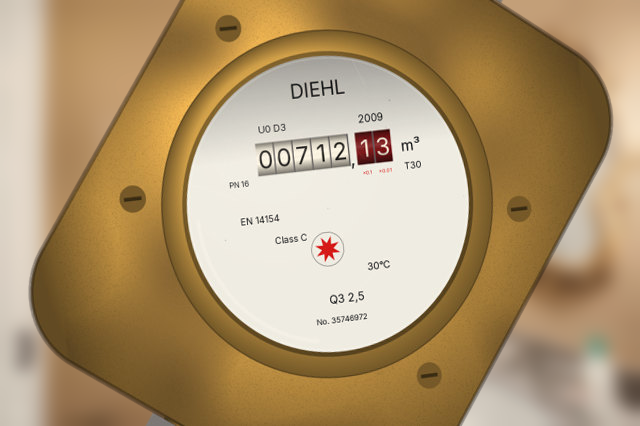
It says 712.13 m³
